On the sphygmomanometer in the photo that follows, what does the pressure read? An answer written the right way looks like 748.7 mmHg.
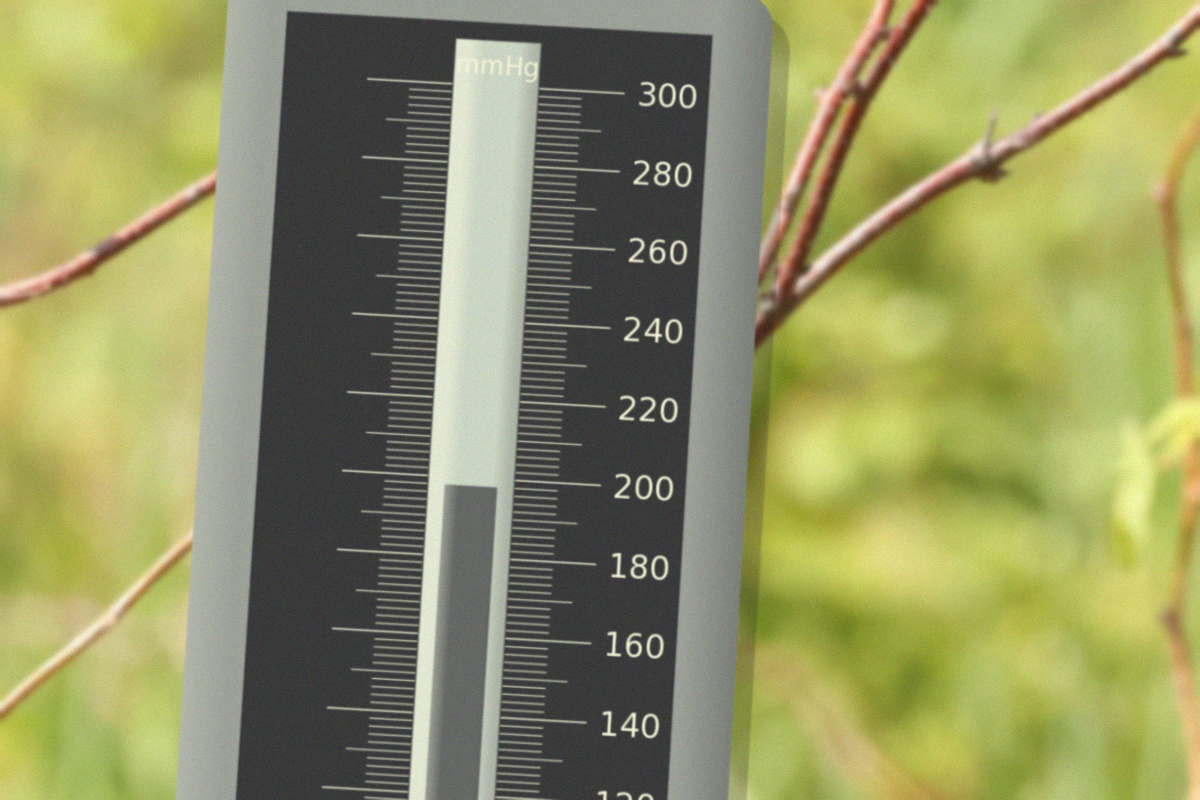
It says 198 mmHg
